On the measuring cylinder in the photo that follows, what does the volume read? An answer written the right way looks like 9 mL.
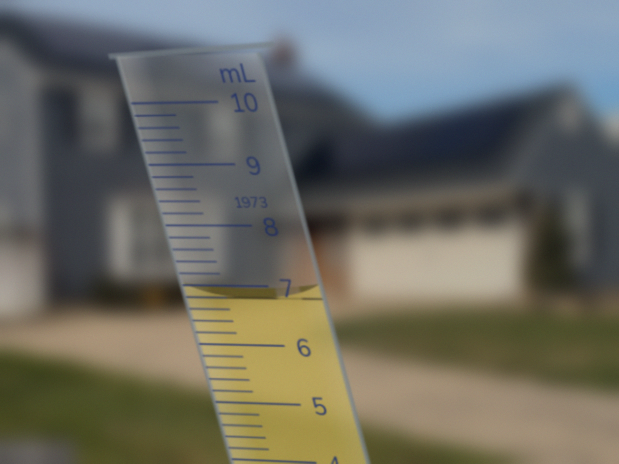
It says 6.8 mL
